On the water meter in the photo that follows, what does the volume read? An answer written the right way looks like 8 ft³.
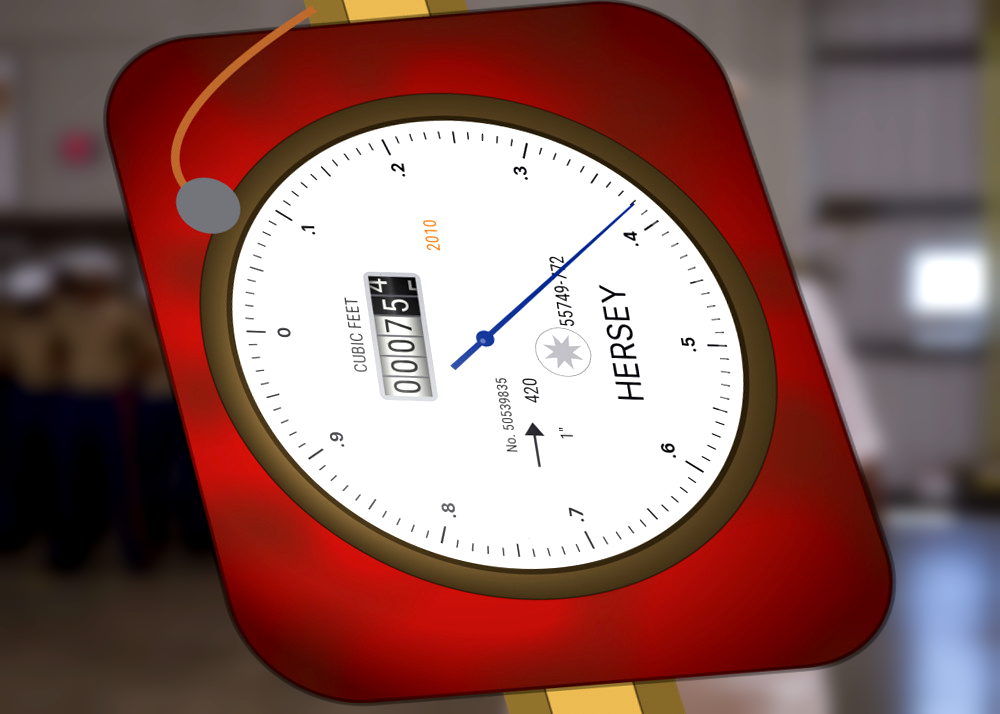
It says 754.38 ft³
